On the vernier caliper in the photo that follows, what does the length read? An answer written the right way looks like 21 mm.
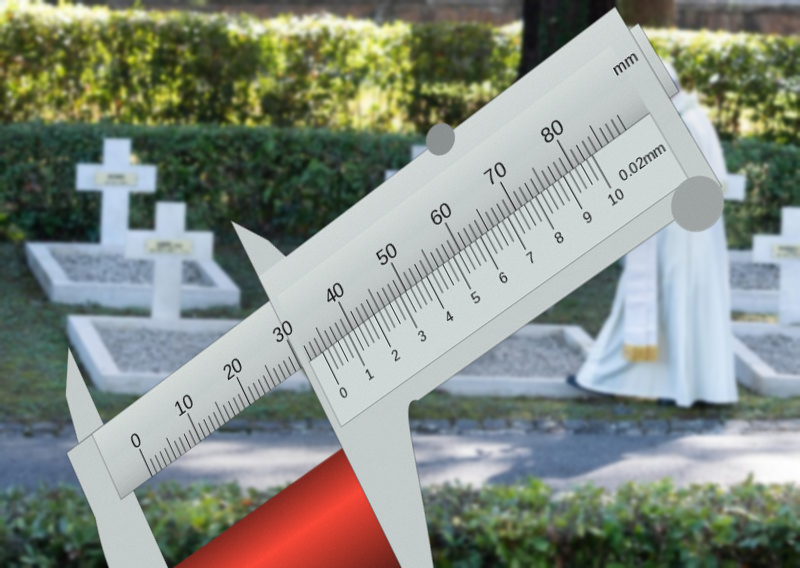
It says 34.2 mm
